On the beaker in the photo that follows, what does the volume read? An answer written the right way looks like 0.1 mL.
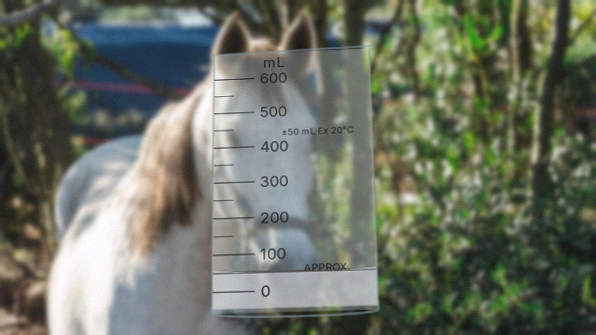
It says 50 mL
